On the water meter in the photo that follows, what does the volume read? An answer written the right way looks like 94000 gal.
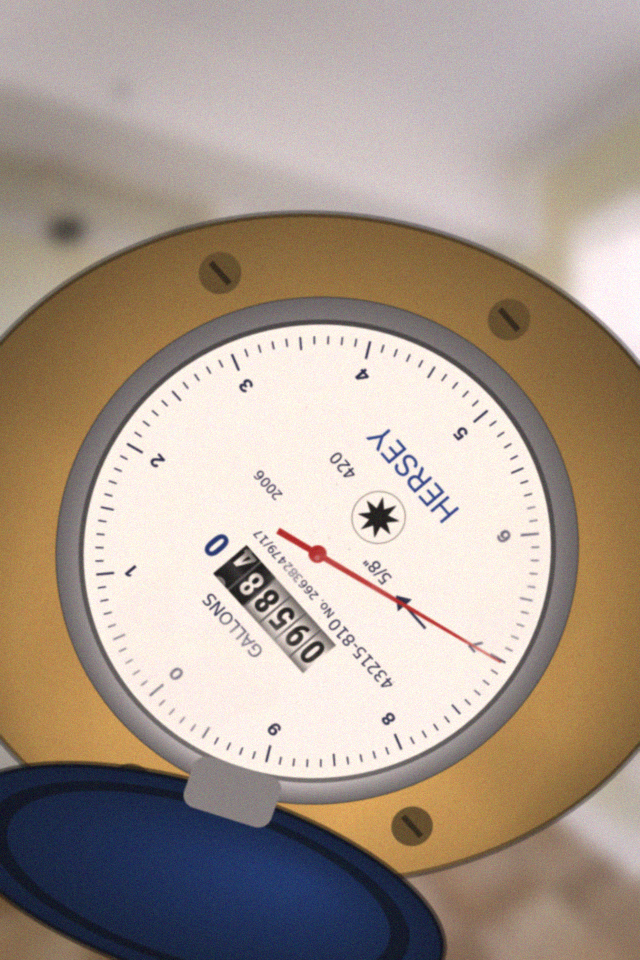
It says 958837.0 gal
